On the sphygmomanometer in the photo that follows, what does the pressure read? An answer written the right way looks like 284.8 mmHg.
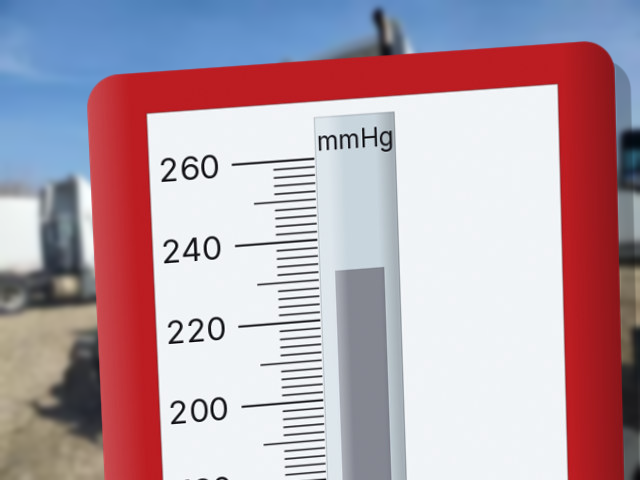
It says 232 mmHg
